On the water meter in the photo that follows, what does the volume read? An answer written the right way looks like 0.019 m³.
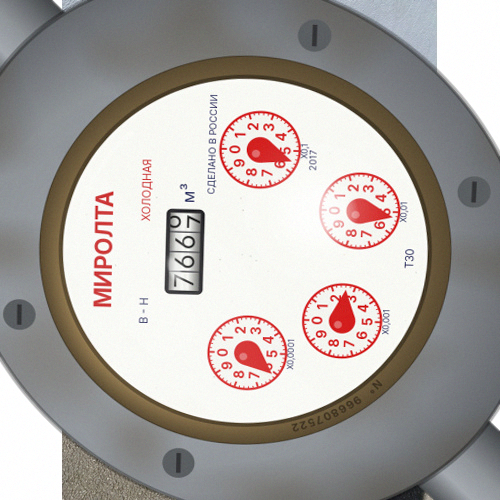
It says 7666.5526 m³
